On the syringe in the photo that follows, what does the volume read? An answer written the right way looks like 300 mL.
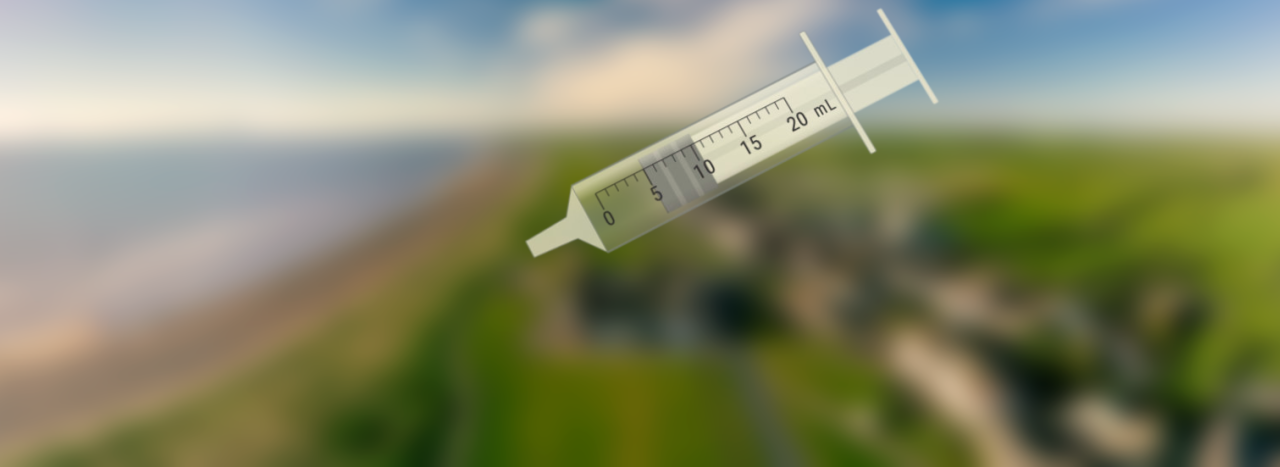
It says 5 mL
